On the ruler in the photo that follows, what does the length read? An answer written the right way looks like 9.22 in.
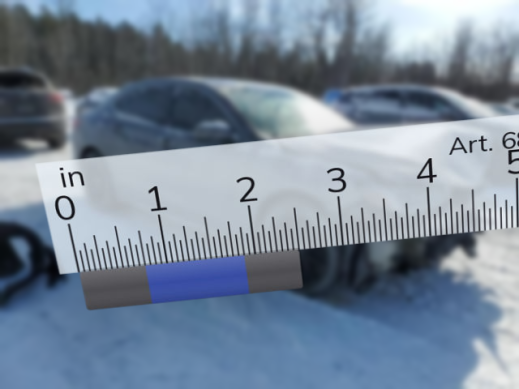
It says 2.5 in
